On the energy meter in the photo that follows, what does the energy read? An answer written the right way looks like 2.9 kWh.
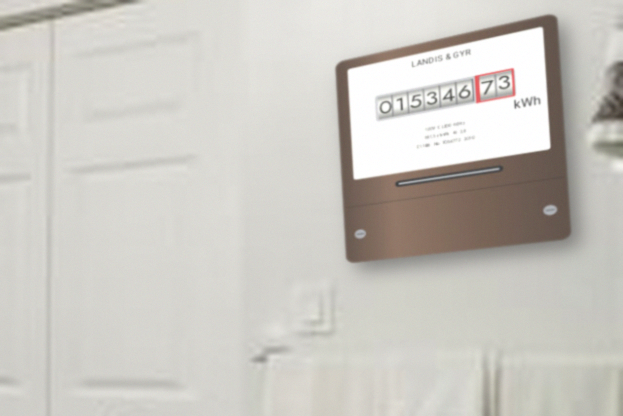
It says 15346.73 kWh
